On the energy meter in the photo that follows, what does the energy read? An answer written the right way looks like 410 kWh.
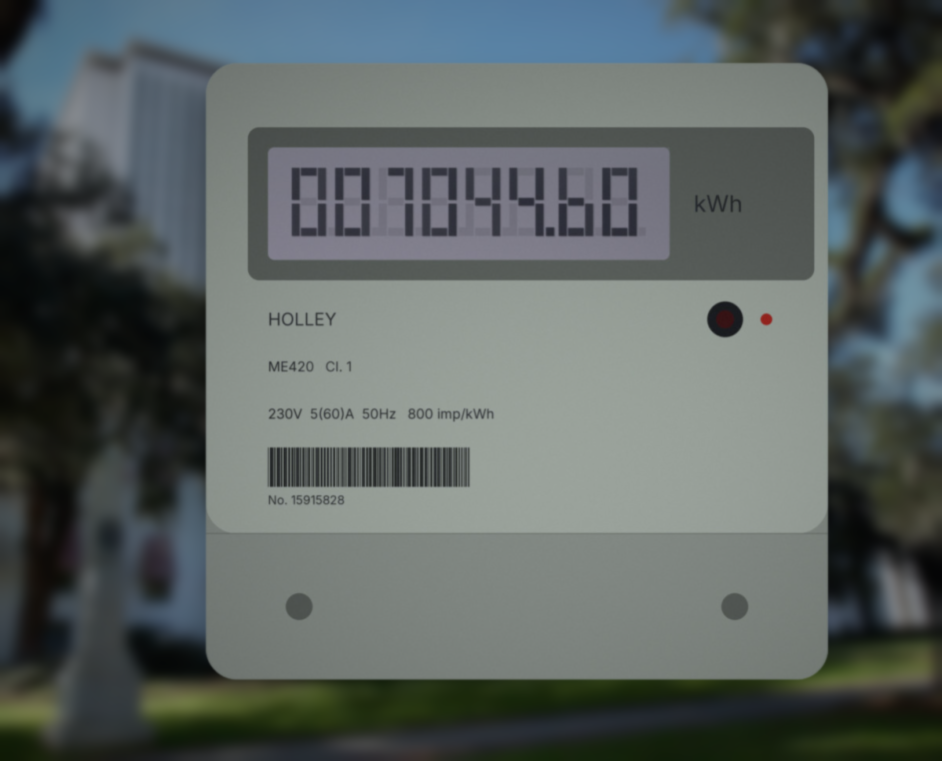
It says 7044.60 kWh
